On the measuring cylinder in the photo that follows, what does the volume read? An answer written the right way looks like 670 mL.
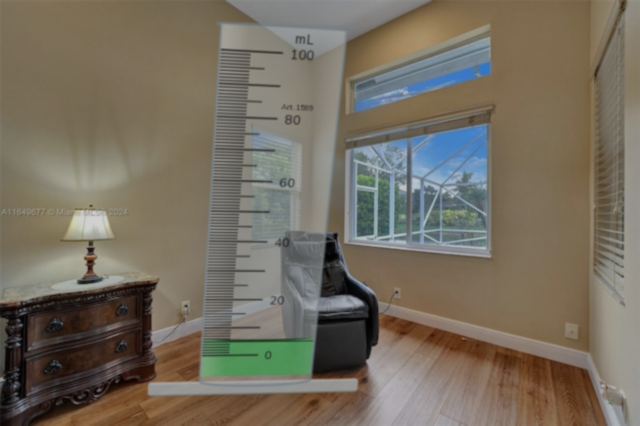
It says 5 mL
